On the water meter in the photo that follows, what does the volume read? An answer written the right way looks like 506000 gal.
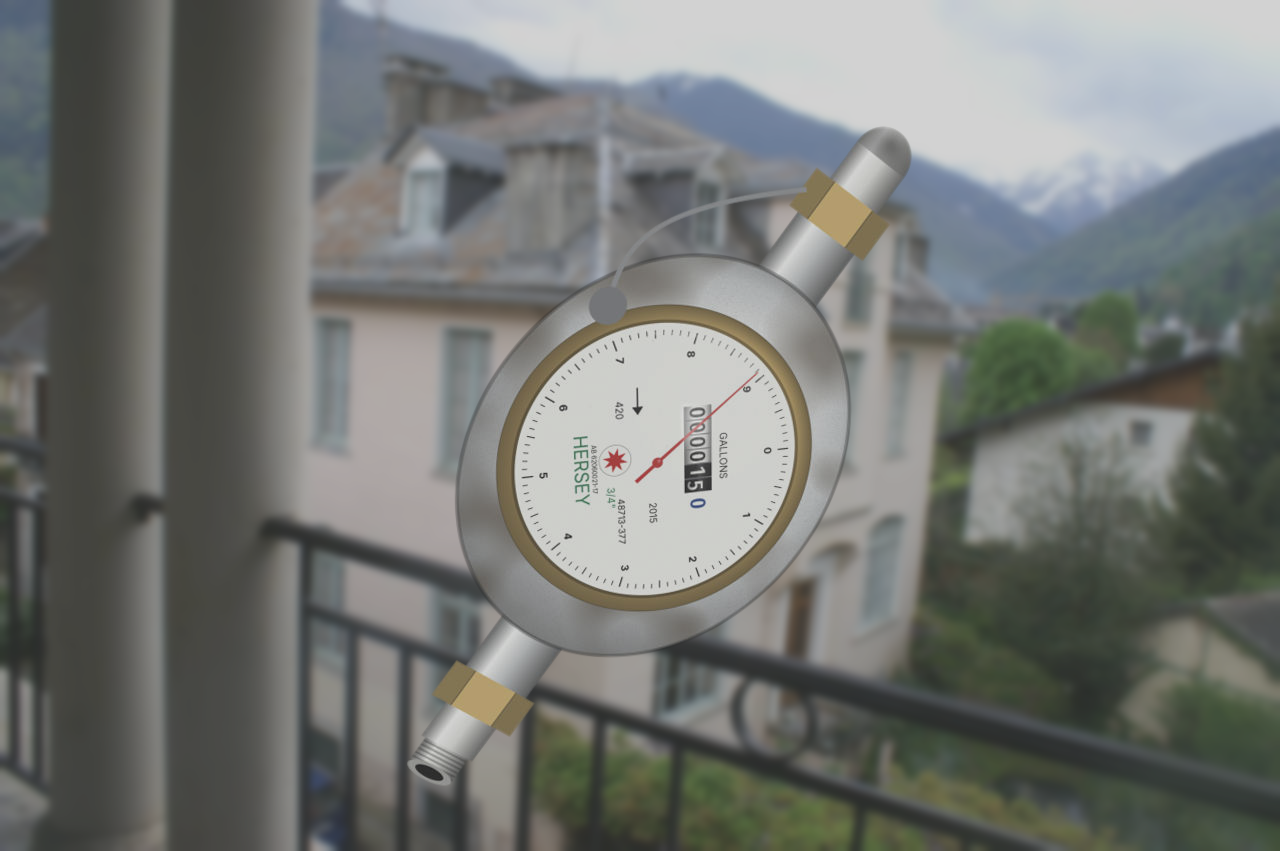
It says 148.9 gal
